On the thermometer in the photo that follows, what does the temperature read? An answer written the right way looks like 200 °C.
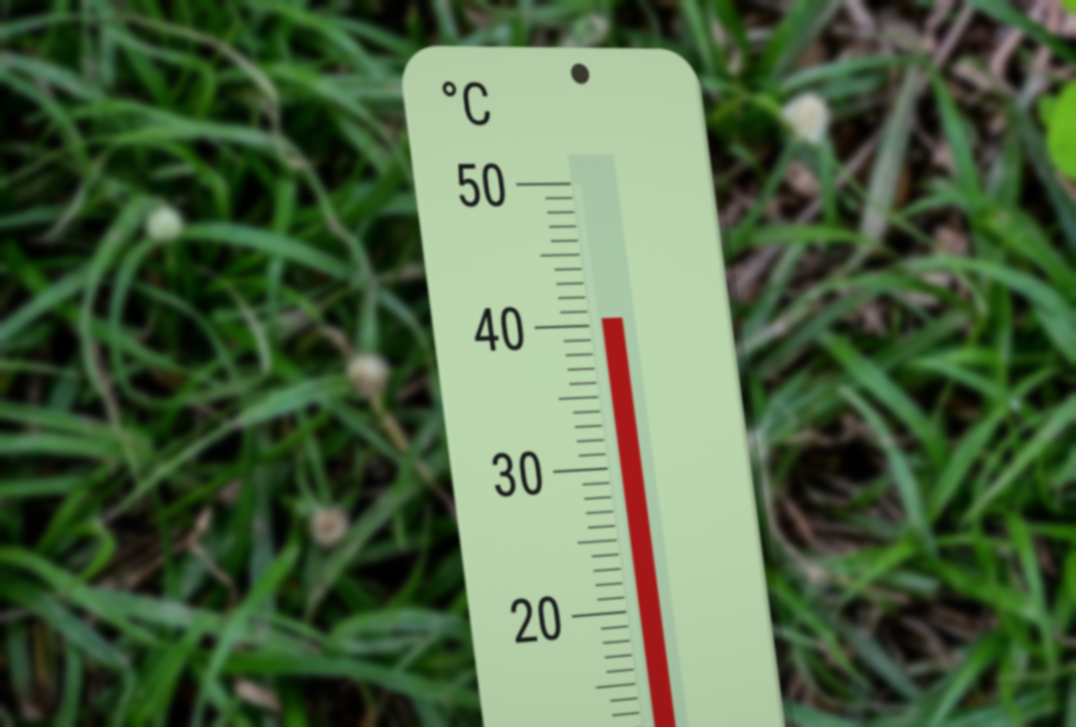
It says 40.5 °C
